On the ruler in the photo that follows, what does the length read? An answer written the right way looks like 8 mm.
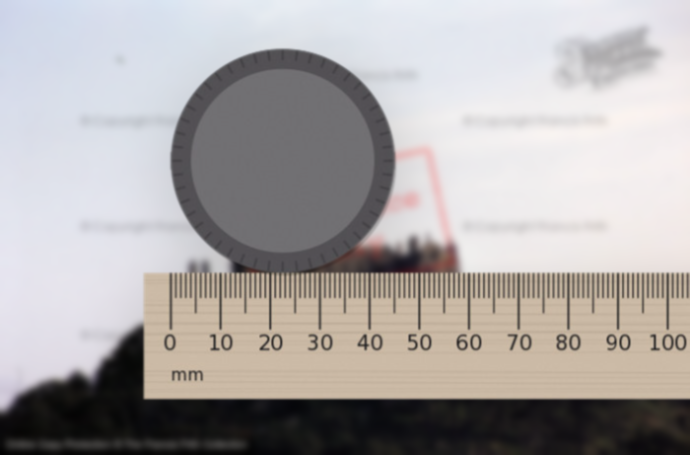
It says 45 mm
